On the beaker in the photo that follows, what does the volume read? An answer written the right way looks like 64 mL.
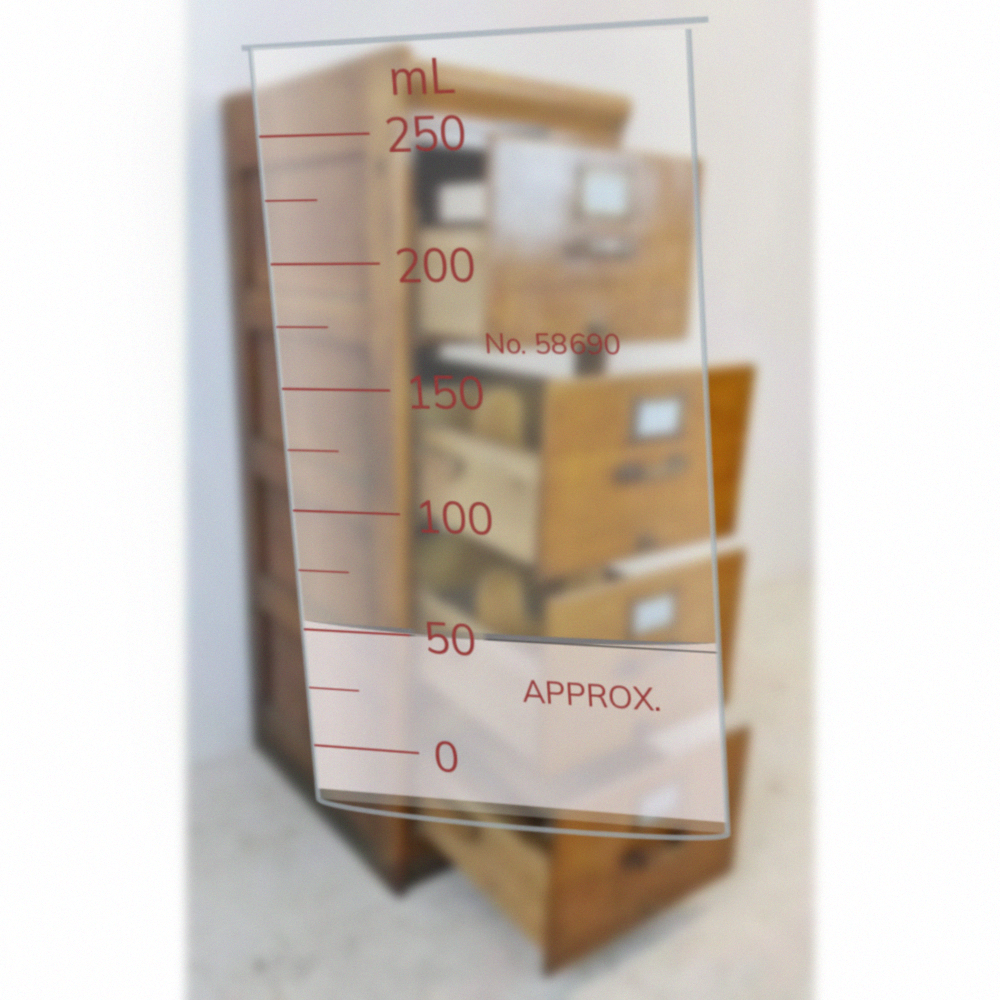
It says 50 mL
